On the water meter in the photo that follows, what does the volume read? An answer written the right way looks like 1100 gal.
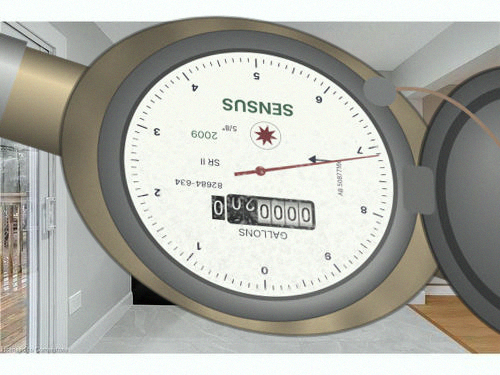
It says 197.1 gal
